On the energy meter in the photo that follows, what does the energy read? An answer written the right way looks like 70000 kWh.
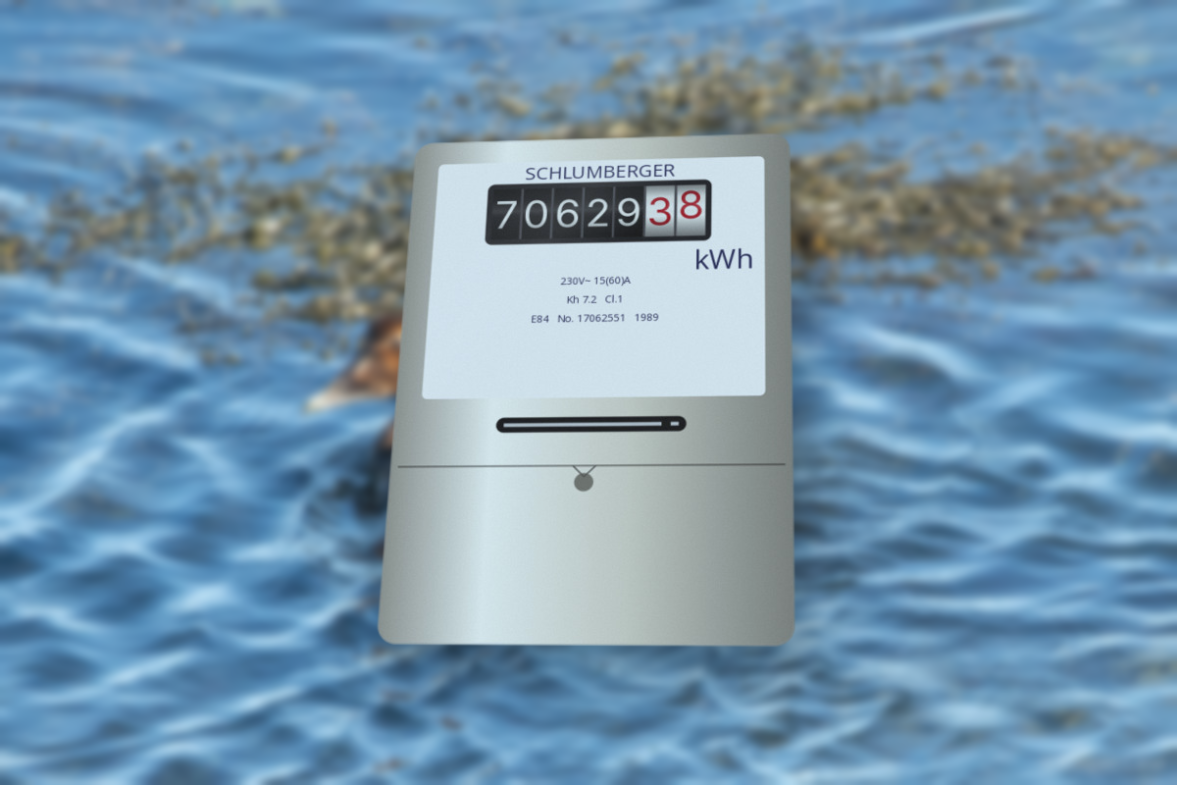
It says 70629.38 kWh
